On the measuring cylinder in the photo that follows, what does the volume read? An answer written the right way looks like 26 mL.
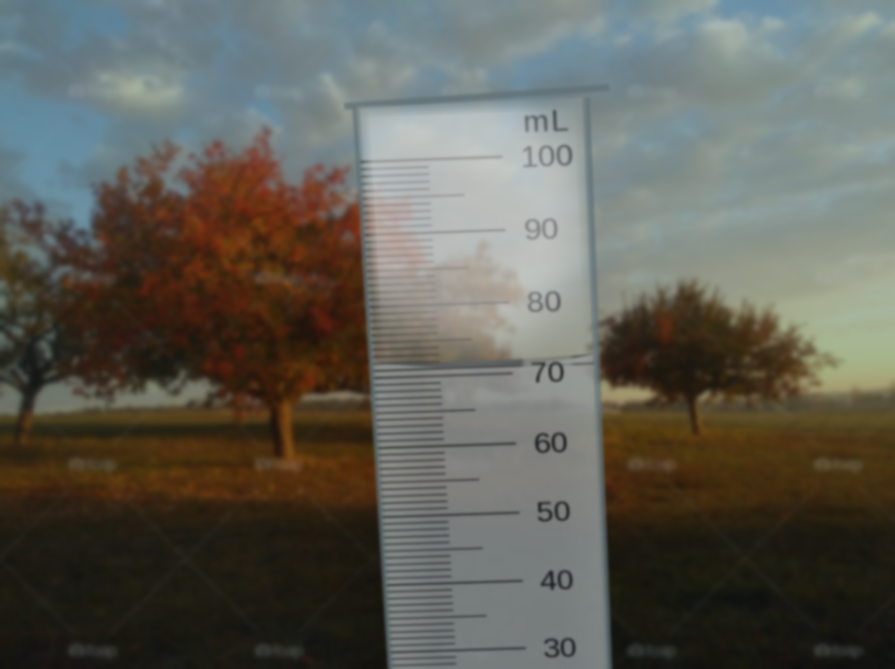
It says 71 mL
